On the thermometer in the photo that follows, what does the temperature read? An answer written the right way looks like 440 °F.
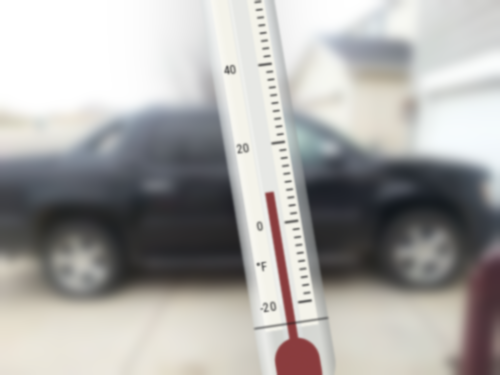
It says 8 °F
